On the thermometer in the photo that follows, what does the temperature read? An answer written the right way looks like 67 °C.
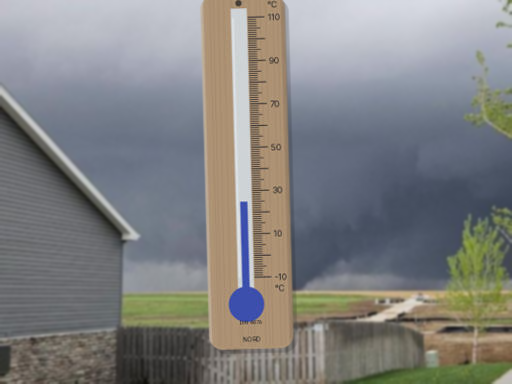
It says 25 °C
